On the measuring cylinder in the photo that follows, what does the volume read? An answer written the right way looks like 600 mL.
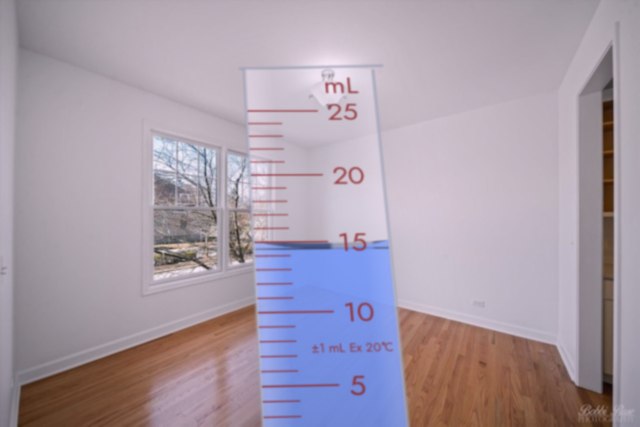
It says 14.5 mL
